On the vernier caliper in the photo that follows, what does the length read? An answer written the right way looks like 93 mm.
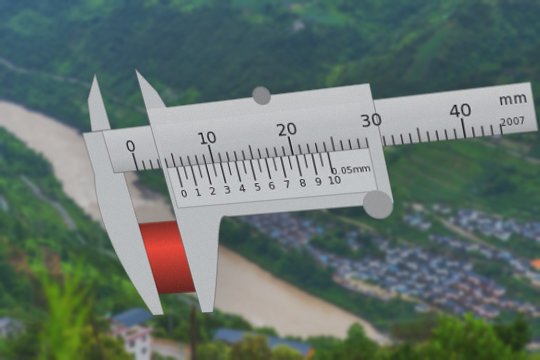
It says 5.2 mm
